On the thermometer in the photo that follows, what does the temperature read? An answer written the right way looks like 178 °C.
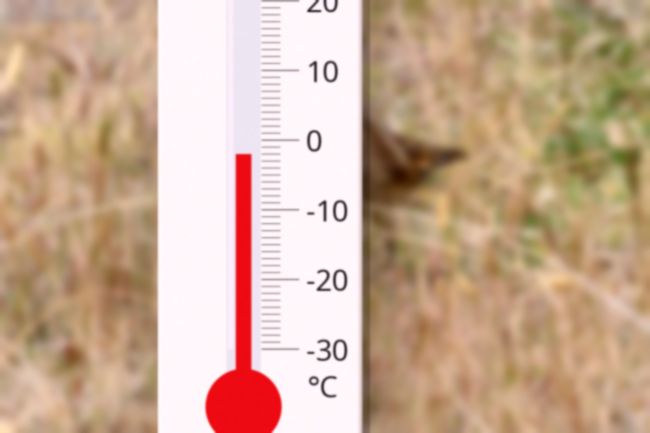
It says -2 °C
